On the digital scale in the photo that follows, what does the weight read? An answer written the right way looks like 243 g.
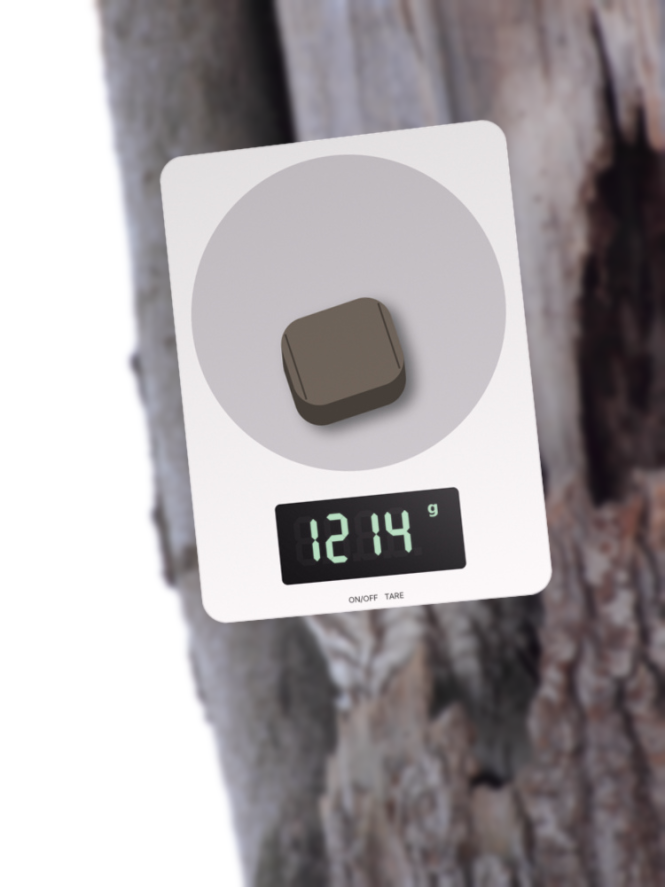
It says 1214 g
